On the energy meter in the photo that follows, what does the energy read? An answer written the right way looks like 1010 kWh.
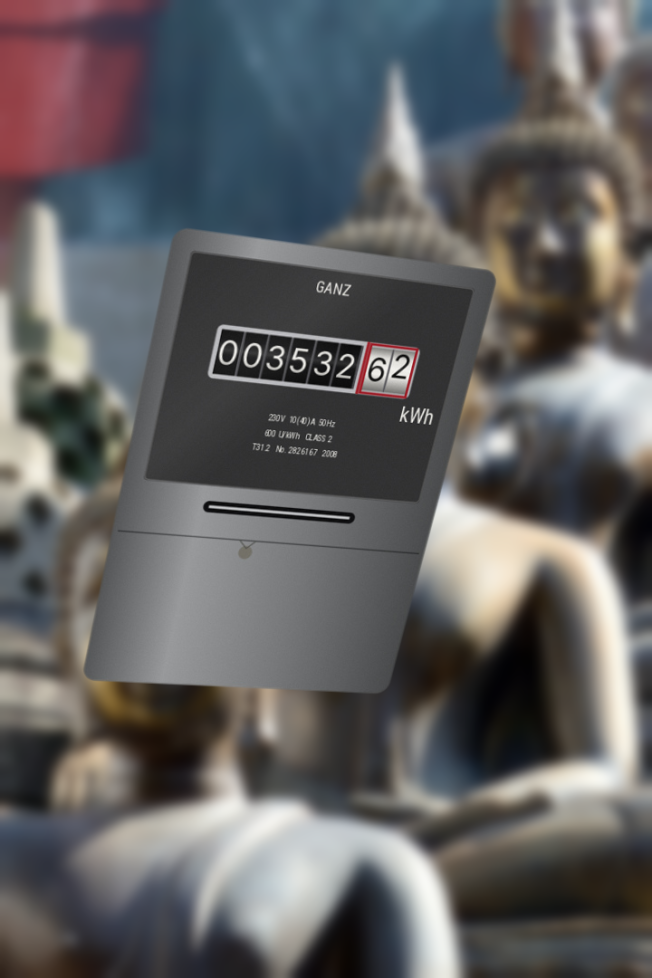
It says 3532.62 kWh
